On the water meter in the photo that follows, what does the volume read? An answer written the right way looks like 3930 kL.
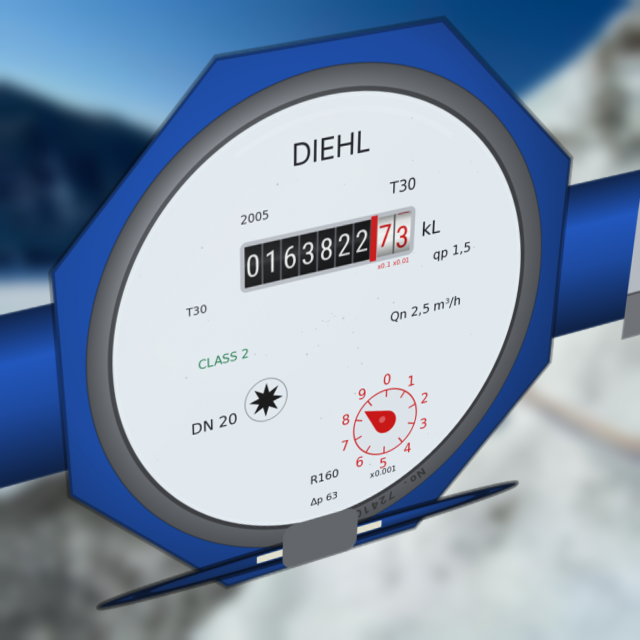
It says 163822.728 kL
